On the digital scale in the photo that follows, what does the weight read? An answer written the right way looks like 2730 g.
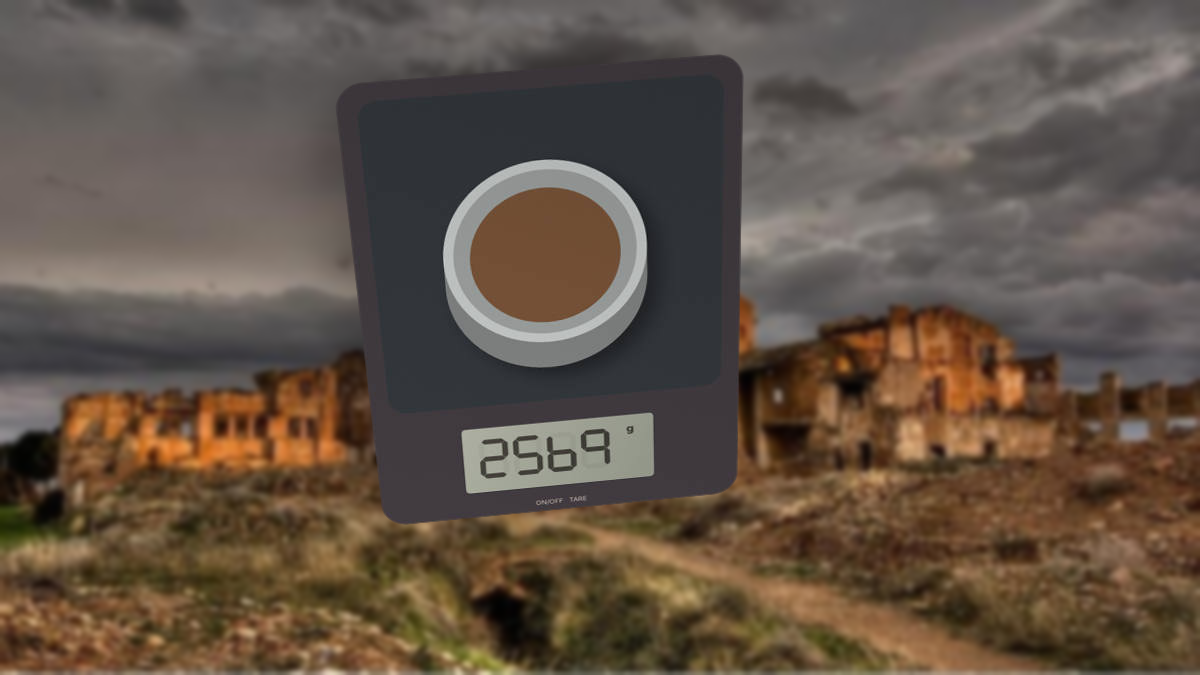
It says 2569 g
